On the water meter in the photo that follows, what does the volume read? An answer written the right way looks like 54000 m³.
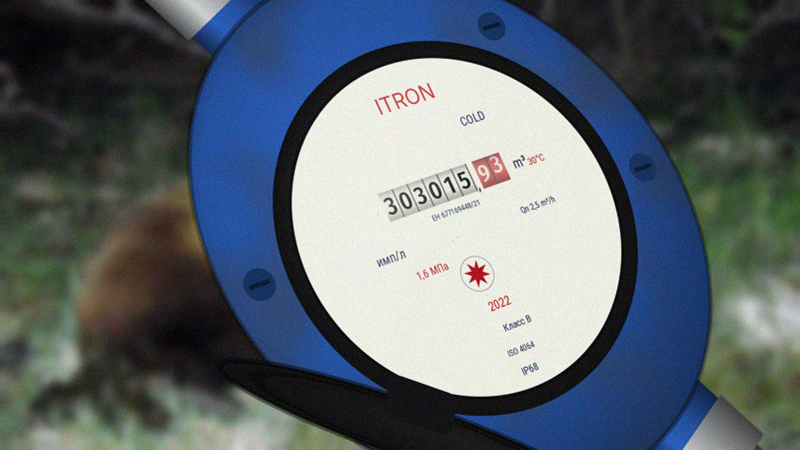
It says 303015.93 m³
